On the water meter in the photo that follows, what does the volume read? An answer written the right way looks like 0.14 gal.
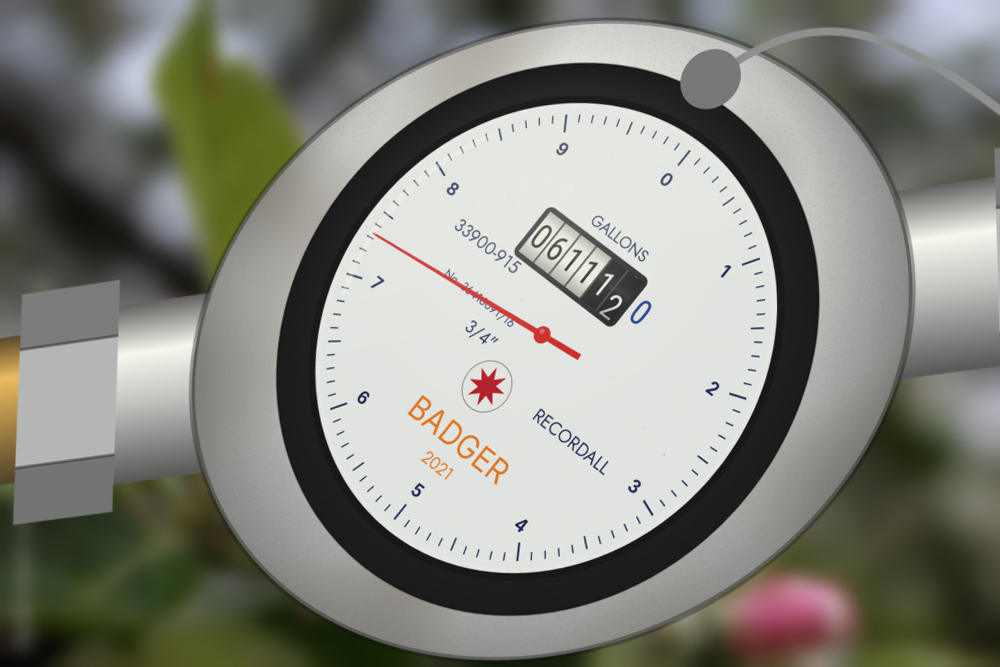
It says 611117.3 gal
